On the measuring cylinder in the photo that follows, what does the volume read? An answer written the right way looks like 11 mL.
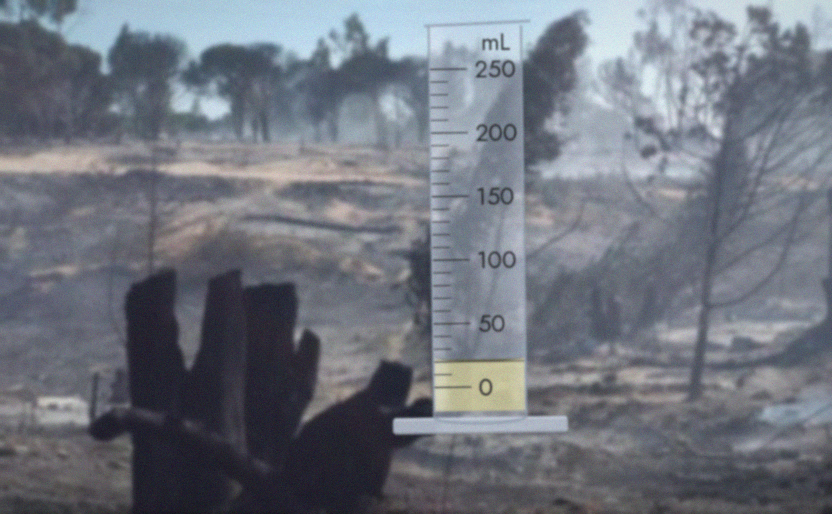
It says 20 mL
